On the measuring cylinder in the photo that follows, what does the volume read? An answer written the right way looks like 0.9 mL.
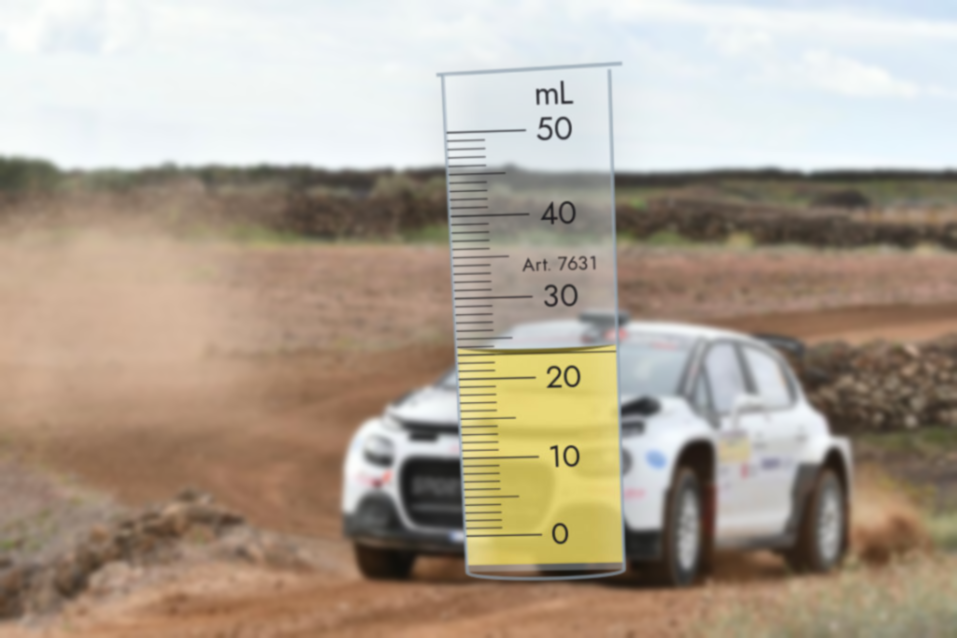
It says 23 mL
